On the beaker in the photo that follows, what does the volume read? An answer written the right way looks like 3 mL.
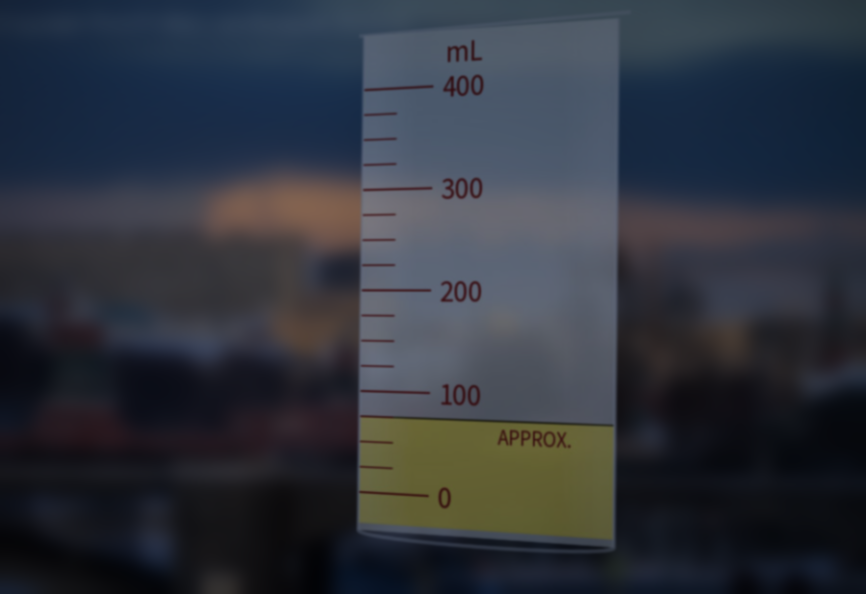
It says 75 mL
